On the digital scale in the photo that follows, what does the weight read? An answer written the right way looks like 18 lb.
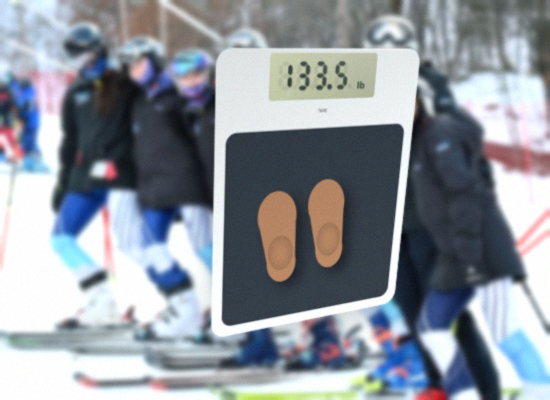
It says 133.5 lb
